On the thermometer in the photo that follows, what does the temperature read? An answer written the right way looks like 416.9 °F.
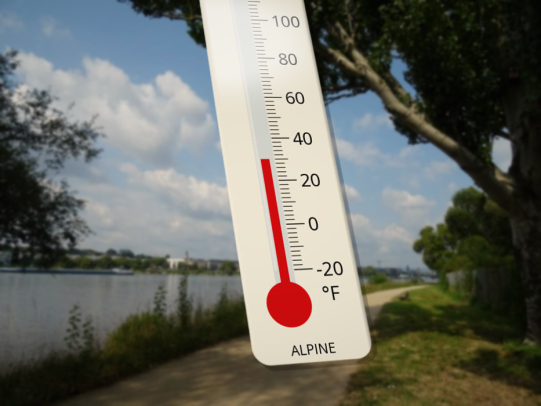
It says 30 °F
